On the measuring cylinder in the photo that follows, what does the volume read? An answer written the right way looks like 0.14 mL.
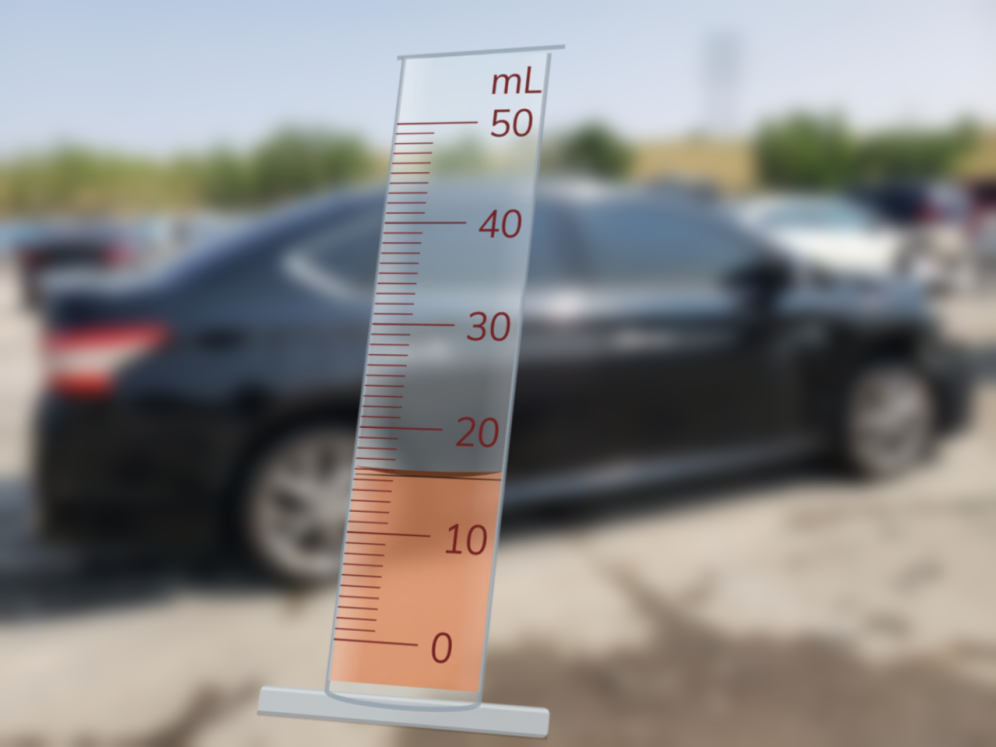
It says 15.5 mL
